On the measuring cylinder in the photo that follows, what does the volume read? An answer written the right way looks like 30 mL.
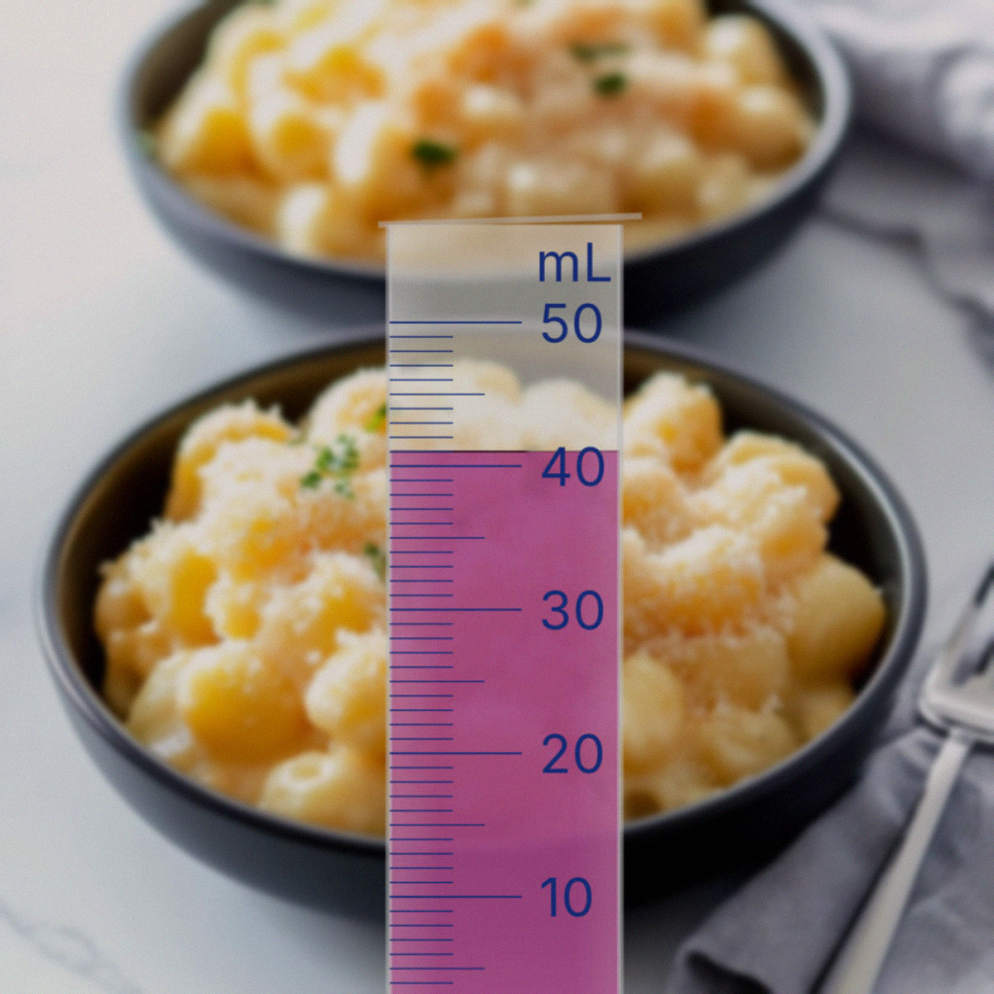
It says 41 mL
